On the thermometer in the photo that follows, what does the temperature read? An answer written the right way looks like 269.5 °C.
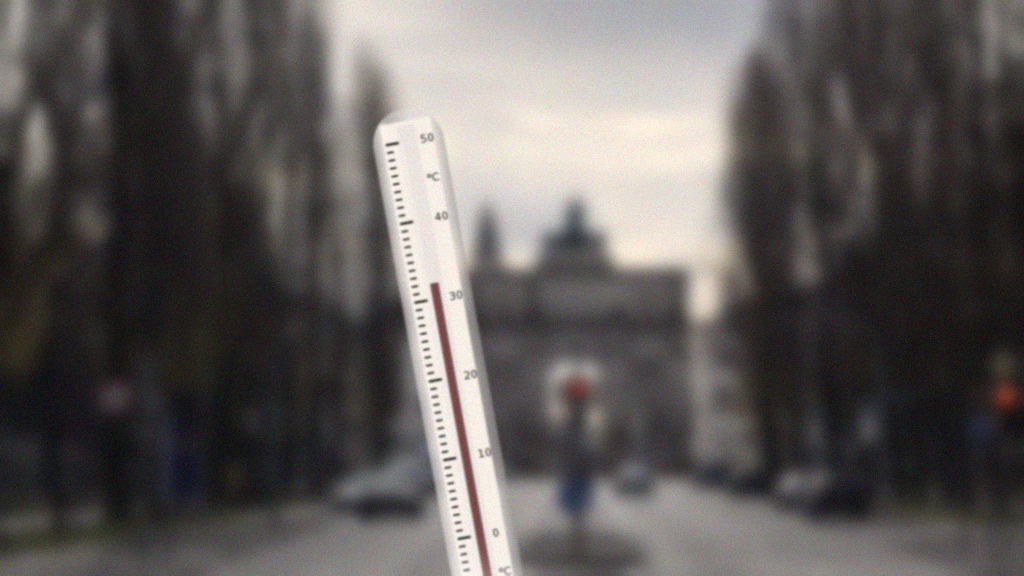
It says 32 °C
